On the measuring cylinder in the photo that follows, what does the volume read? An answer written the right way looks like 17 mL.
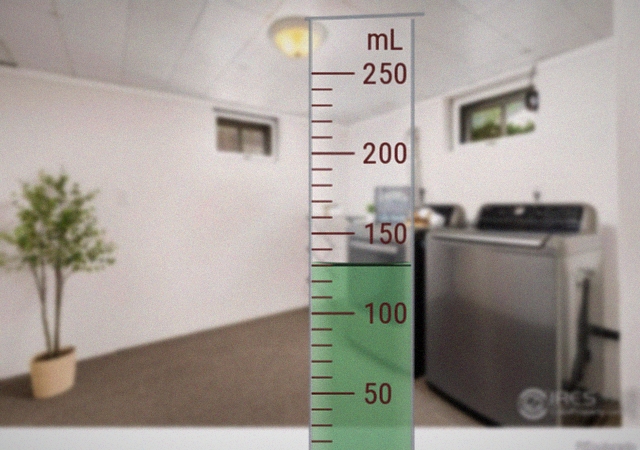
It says 130 mL
